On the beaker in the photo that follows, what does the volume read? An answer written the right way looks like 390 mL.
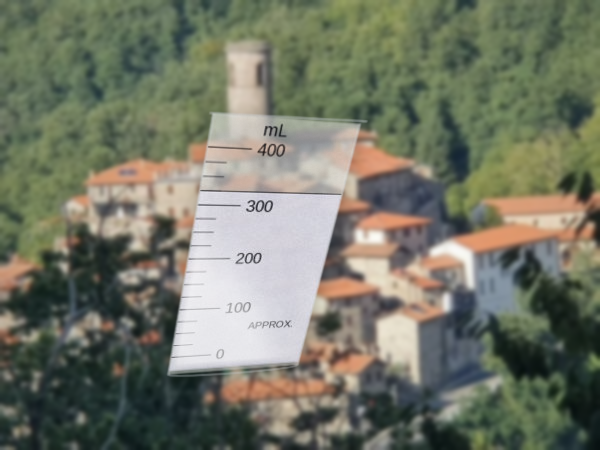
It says 325 mL
